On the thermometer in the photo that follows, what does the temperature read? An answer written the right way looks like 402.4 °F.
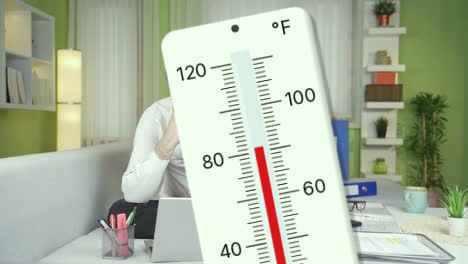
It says 82 °F
